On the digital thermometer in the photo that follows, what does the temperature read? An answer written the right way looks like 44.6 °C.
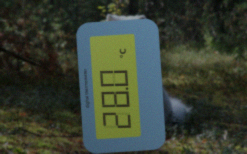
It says 28.0 °C
